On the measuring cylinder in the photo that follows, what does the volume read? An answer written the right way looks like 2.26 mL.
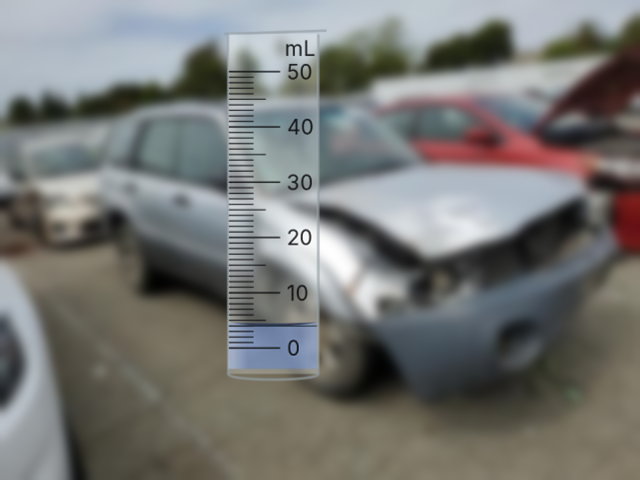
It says 4 mL
